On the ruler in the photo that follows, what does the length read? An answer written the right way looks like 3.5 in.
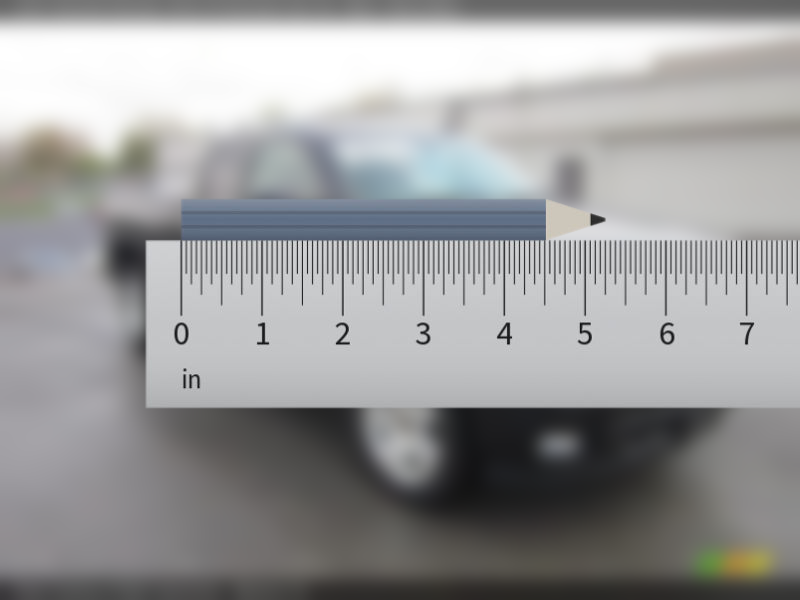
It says 5.25 in
